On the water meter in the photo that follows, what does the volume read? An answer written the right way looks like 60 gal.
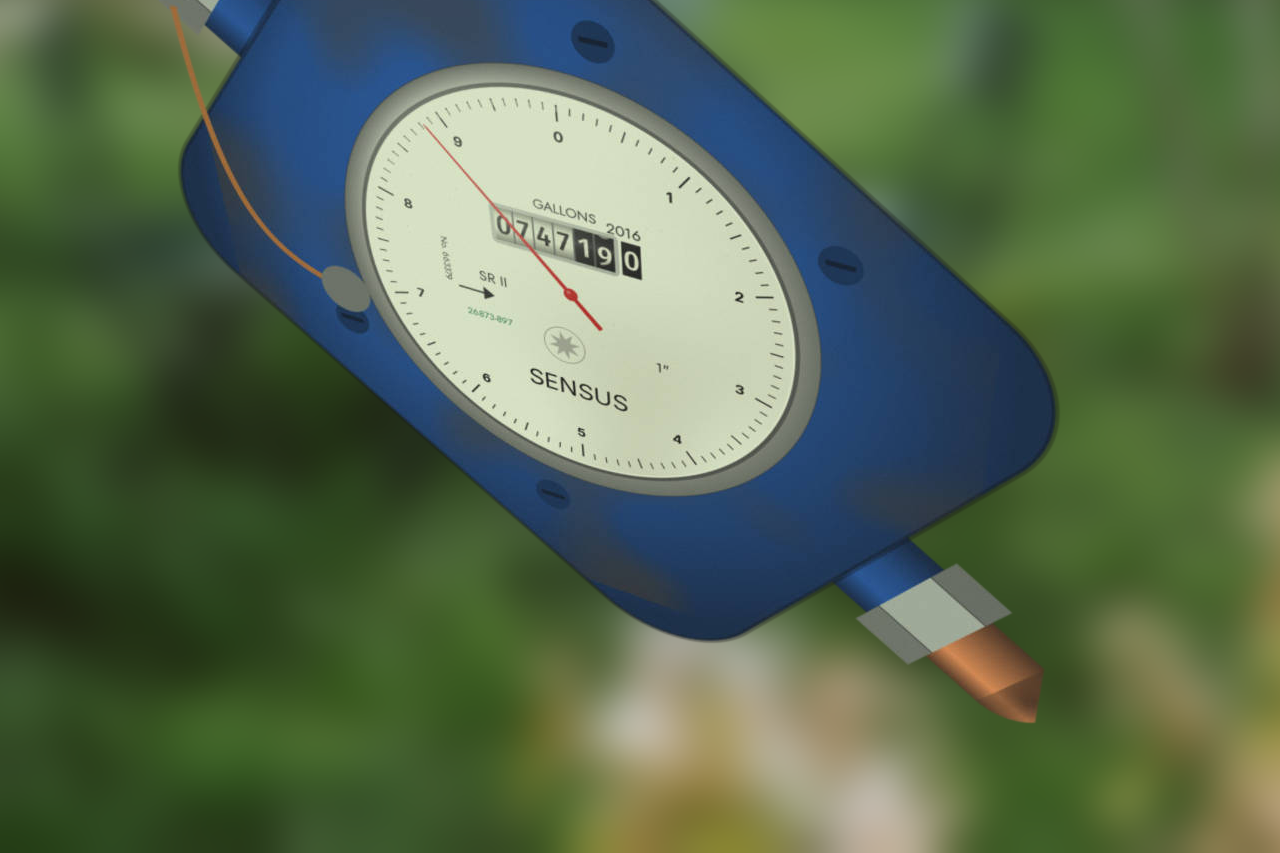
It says 747188.8 gal
